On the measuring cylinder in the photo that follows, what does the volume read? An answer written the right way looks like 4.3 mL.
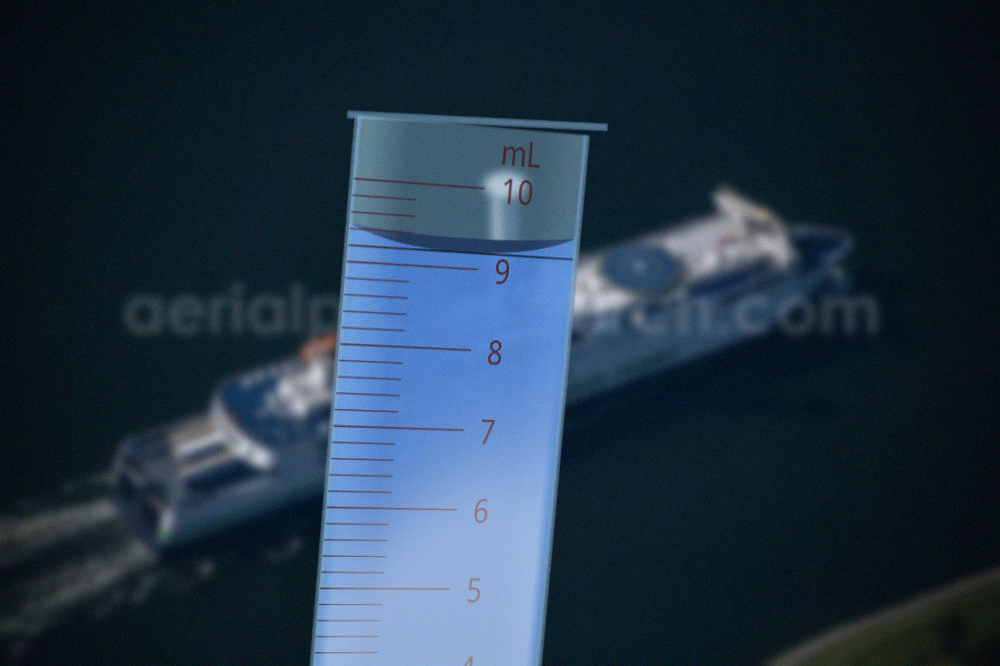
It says 9.2 mL
